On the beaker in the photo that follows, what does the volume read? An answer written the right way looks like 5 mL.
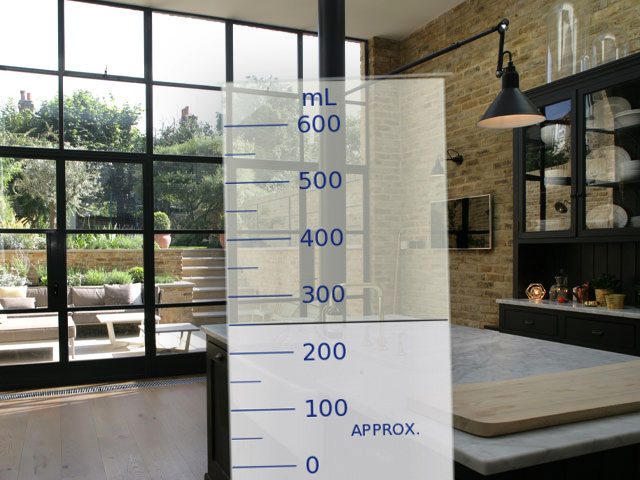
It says 250 mL
